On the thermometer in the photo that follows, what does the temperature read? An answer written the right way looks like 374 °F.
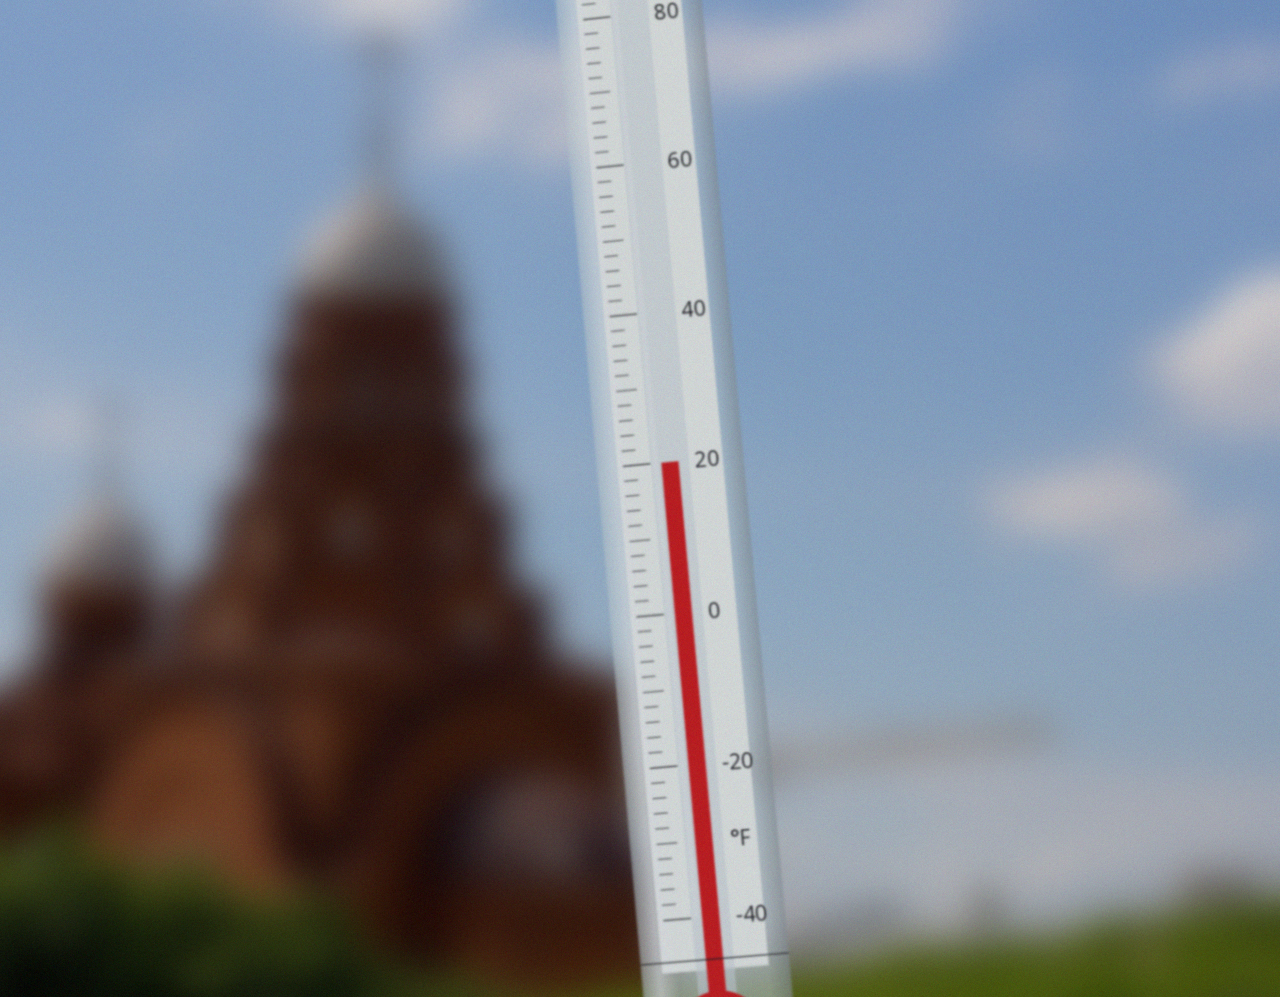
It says 20 °F
